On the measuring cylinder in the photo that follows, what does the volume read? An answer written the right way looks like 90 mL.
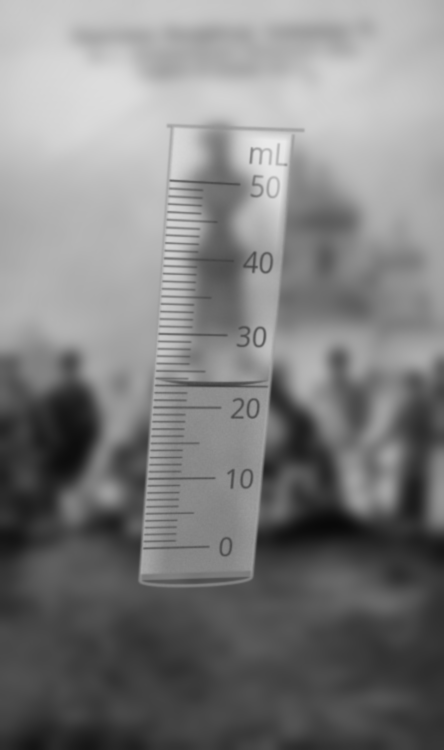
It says 23 mL
